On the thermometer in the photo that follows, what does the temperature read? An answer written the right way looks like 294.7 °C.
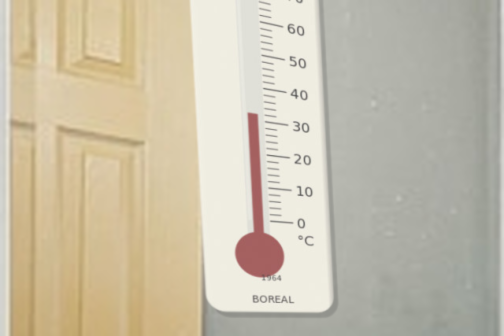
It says 32 °C
